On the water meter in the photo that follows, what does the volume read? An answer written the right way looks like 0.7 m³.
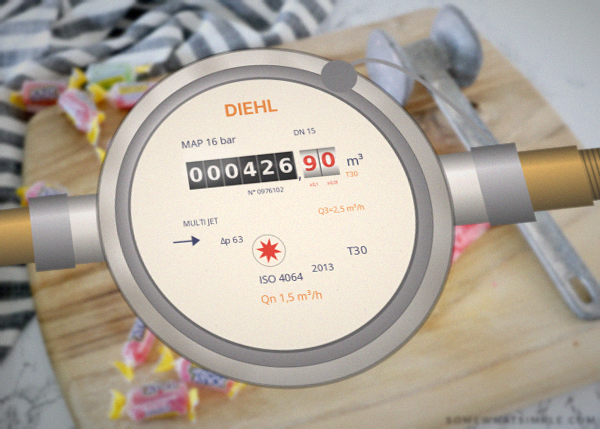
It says 426.90 m³
